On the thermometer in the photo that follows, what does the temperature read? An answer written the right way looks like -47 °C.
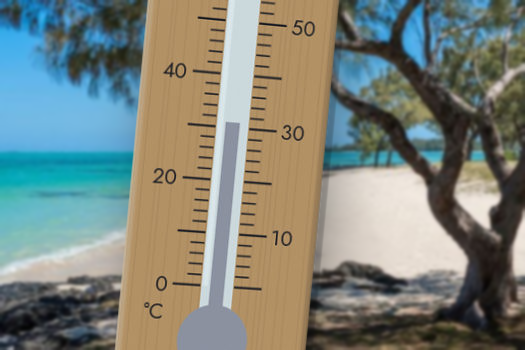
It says 31 °C
